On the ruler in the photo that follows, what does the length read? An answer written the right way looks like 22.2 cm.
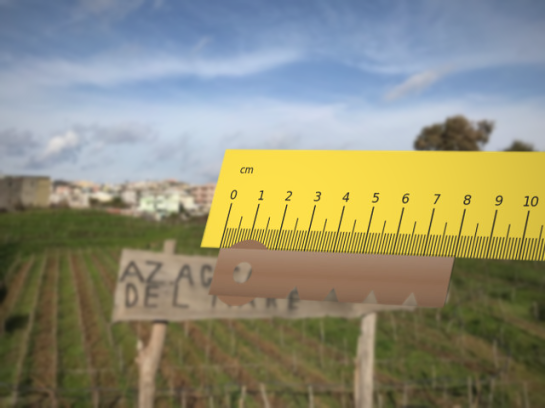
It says 8 cm
